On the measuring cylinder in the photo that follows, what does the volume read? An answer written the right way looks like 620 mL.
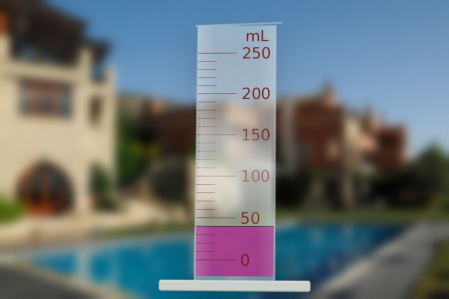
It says 40 mL
